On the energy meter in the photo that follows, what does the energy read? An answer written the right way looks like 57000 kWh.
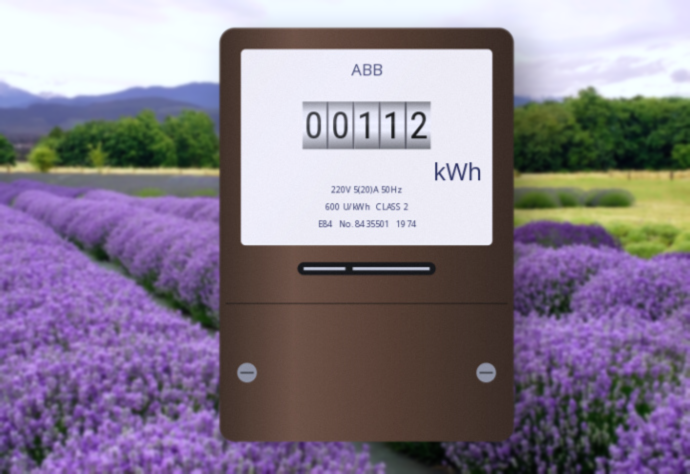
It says 112 kWh
